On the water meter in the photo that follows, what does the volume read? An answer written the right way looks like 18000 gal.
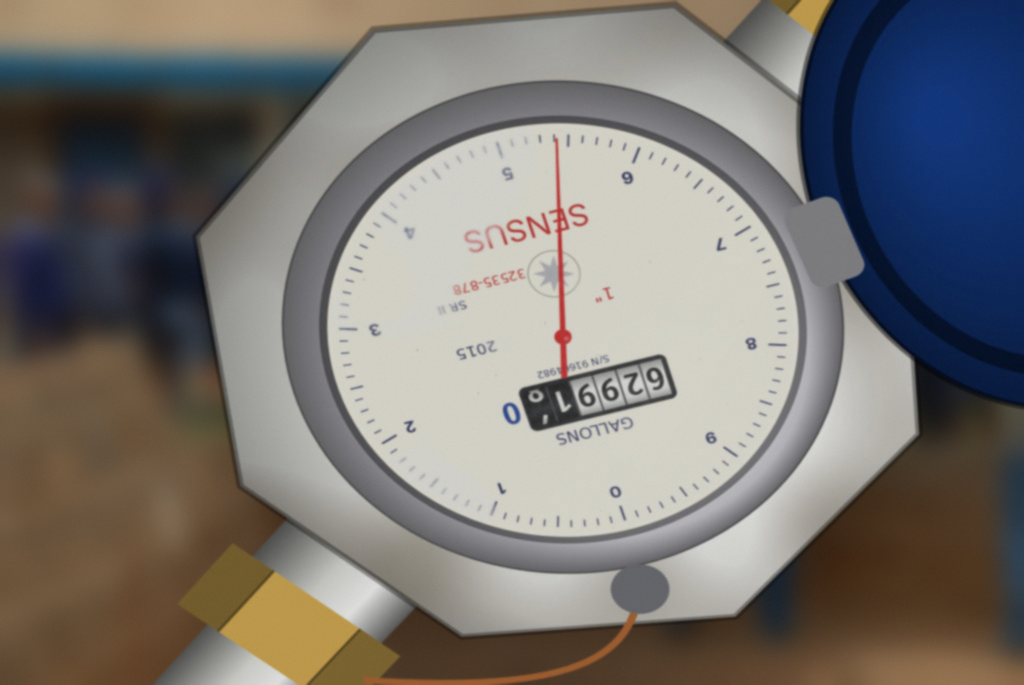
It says 6299175.4 gal
